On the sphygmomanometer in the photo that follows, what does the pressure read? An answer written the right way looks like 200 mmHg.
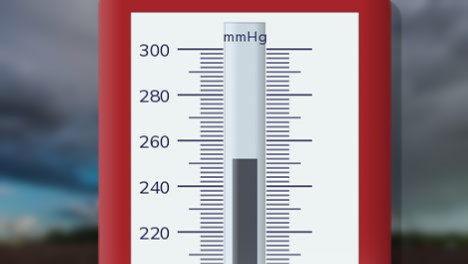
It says 252 mmHg
